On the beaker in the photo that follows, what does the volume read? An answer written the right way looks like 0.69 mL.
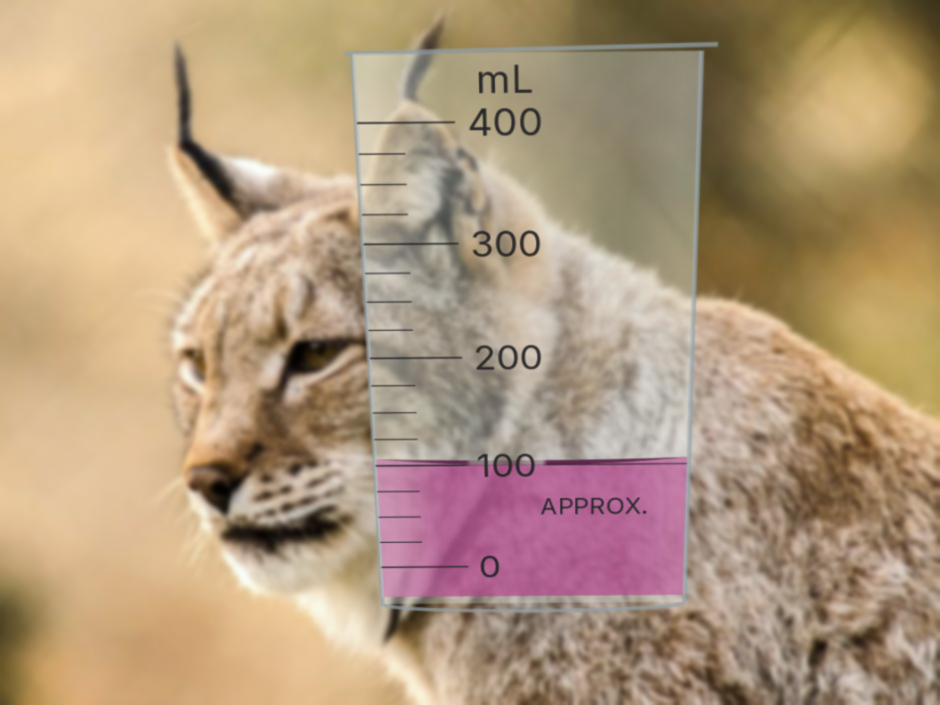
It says 100 mL
